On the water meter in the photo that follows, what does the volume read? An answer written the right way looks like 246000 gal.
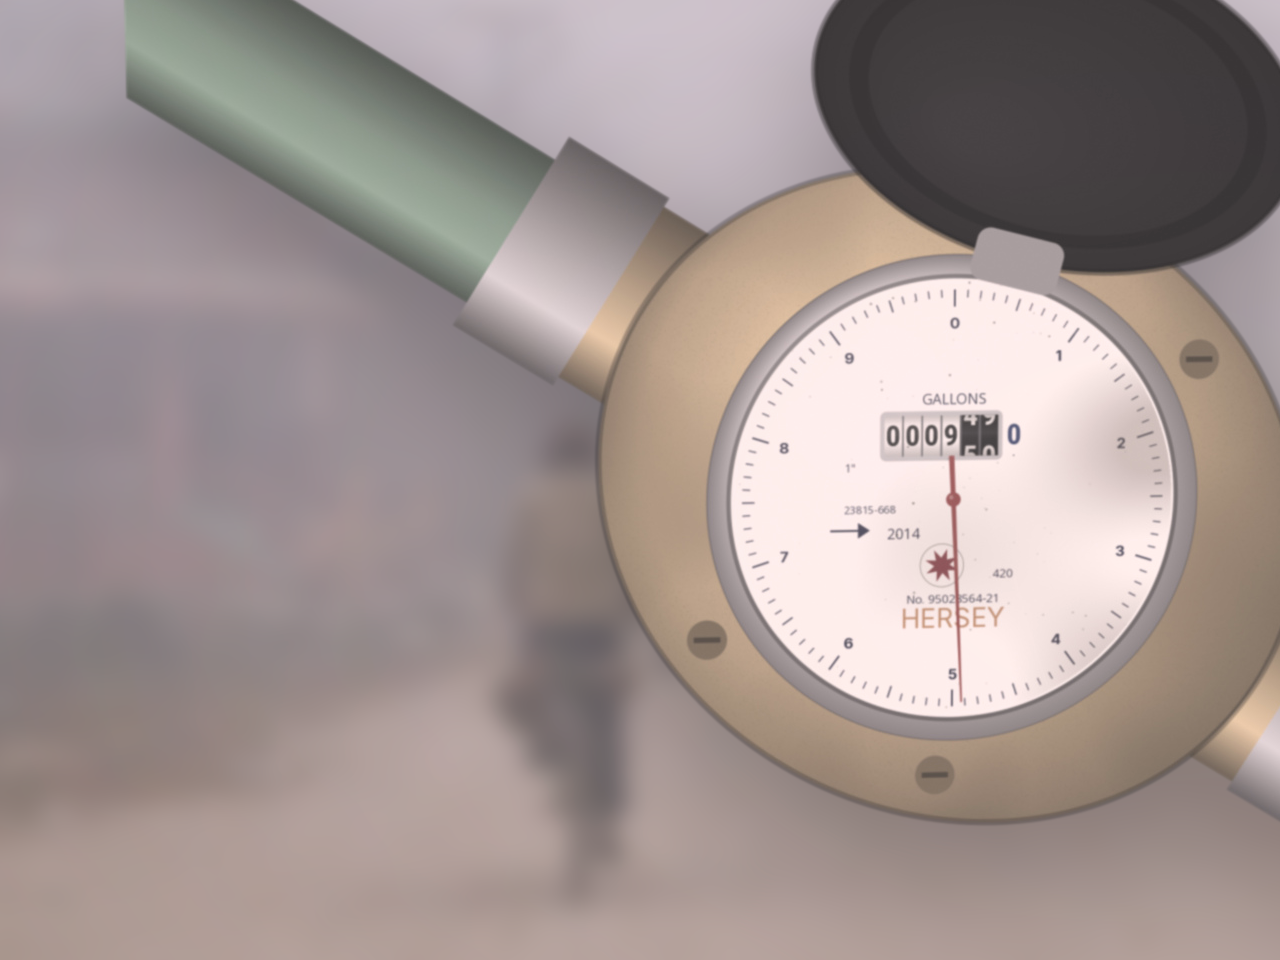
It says 9494.9 gal
